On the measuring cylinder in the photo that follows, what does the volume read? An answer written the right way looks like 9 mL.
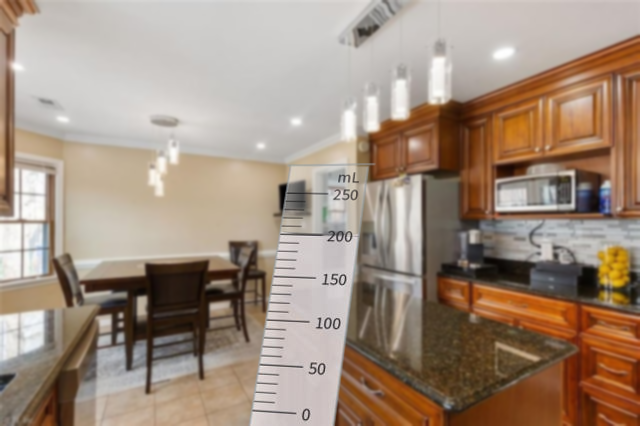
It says 200 mL
